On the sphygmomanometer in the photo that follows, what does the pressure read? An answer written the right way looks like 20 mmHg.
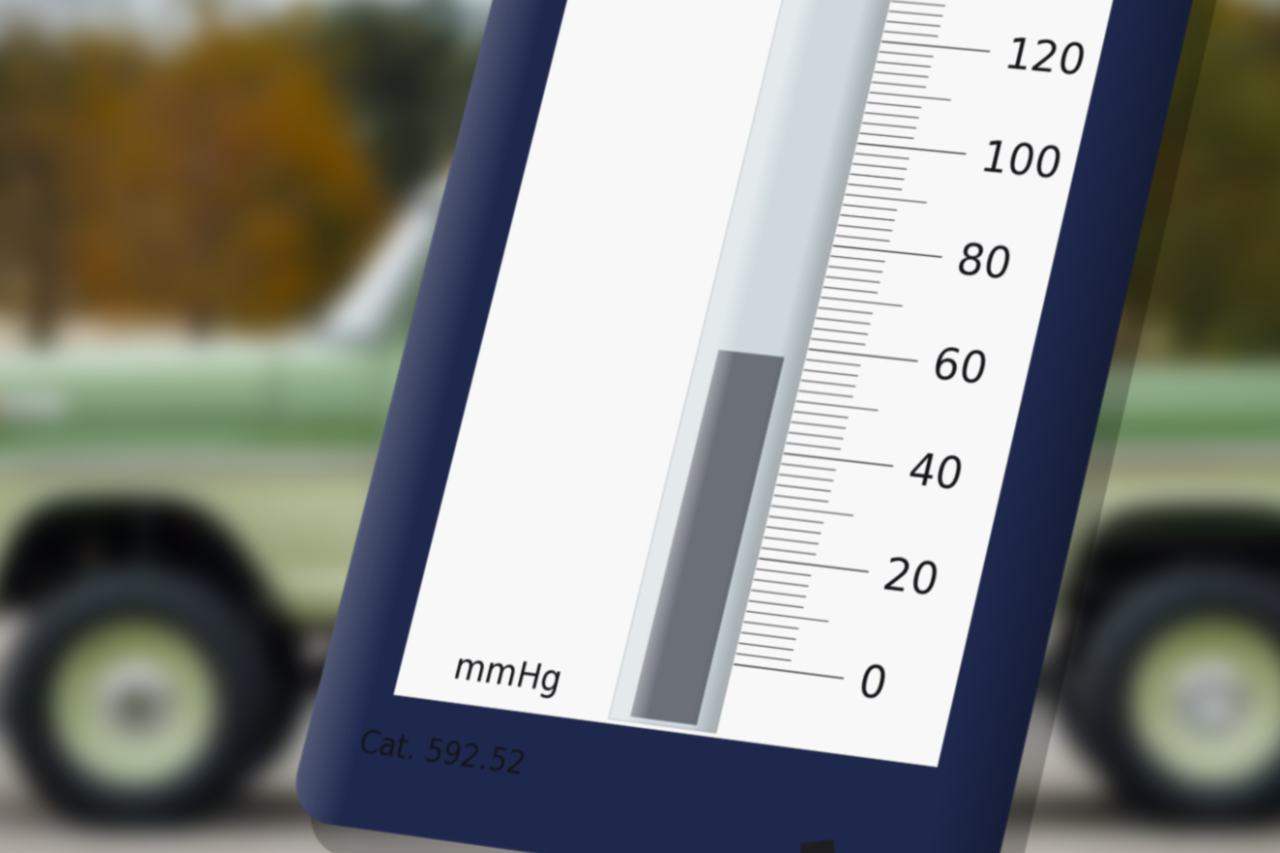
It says 58 mmHg
